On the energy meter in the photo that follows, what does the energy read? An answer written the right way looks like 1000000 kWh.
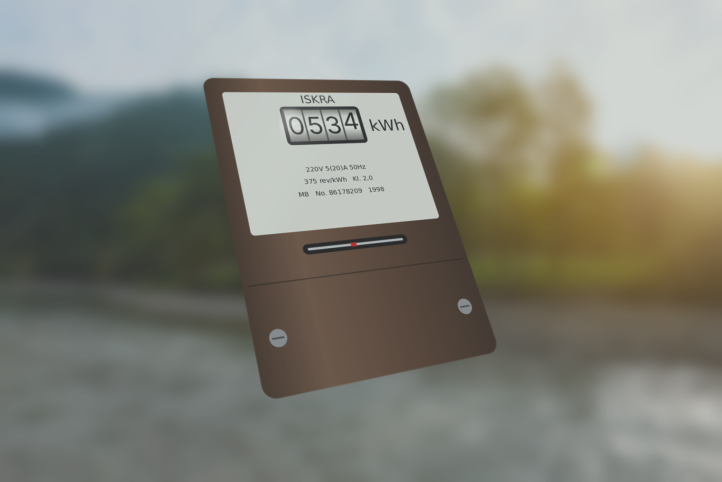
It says 534 kWh
